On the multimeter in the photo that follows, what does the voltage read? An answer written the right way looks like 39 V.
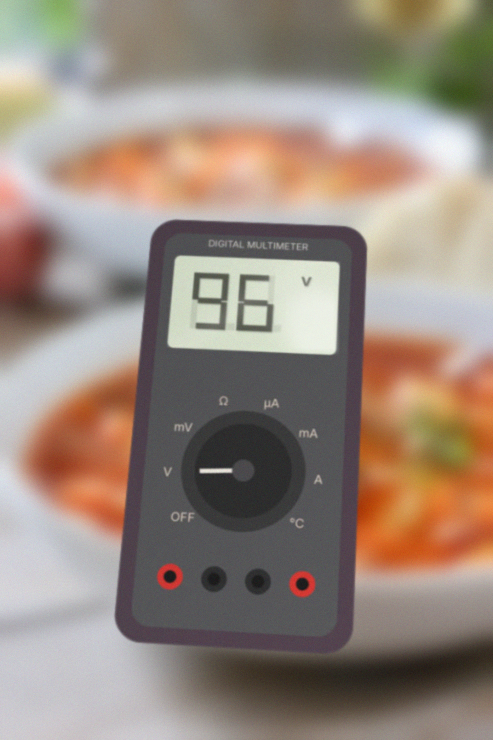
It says 96 V
